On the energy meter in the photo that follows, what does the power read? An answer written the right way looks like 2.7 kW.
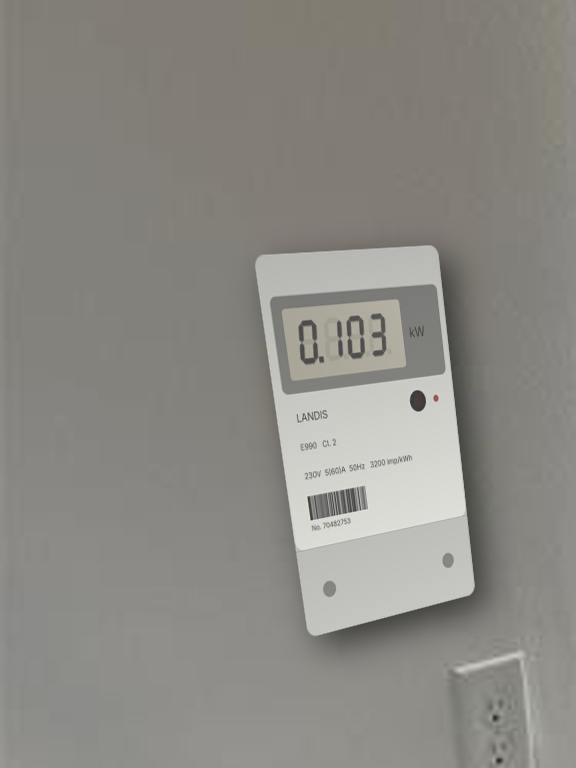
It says 0.103 kW
